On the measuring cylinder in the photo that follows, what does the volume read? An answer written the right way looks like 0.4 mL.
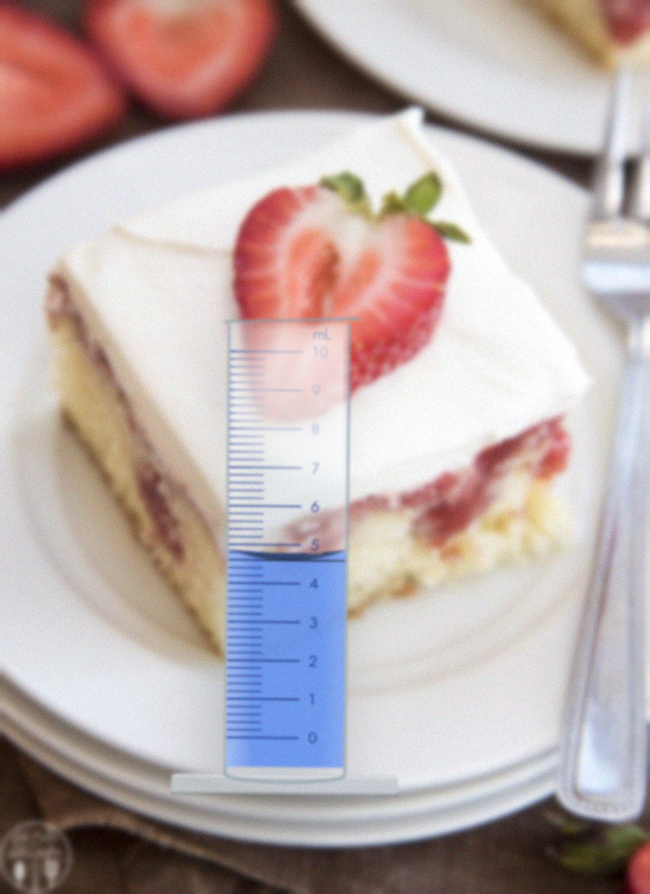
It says 4.6 mL
